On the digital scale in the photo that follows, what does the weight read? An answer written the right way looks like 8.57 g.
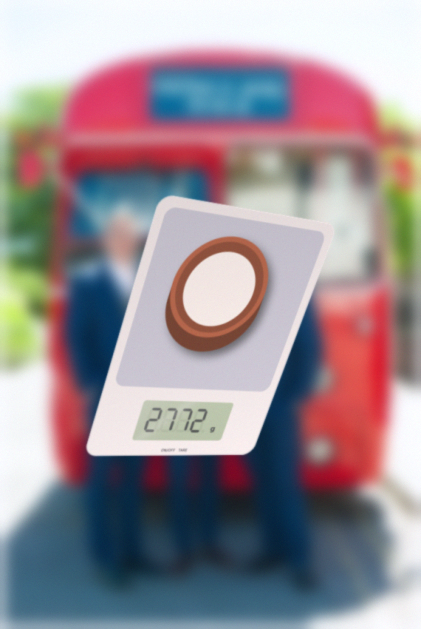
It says 2772 g
